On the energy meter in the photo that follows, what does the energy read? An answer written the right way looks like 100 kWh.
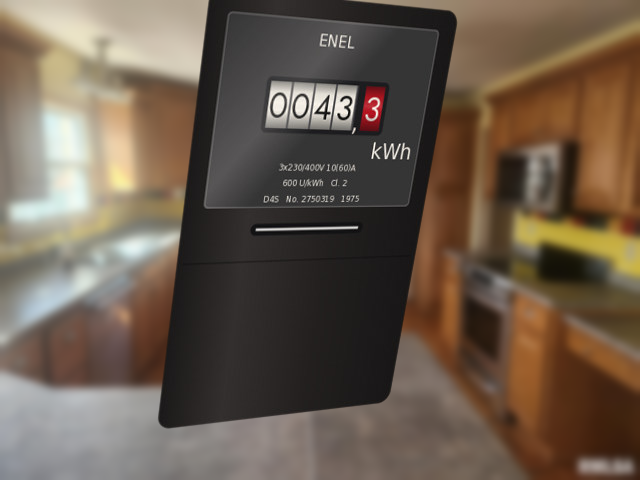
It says 43.3 kWh
